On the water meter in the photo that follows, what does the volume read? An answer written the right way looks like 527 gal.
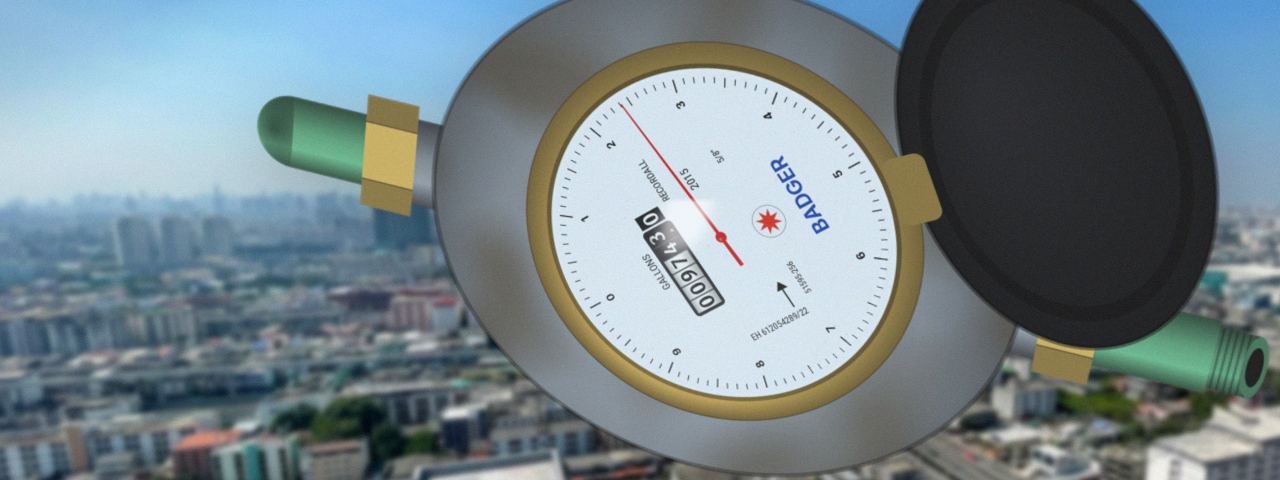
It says 97432.4 gal
